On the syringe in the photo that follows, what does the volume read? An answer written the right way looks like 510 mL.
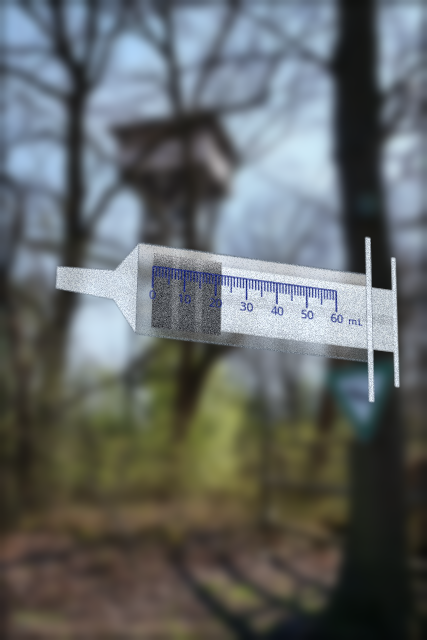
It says 0 mL
